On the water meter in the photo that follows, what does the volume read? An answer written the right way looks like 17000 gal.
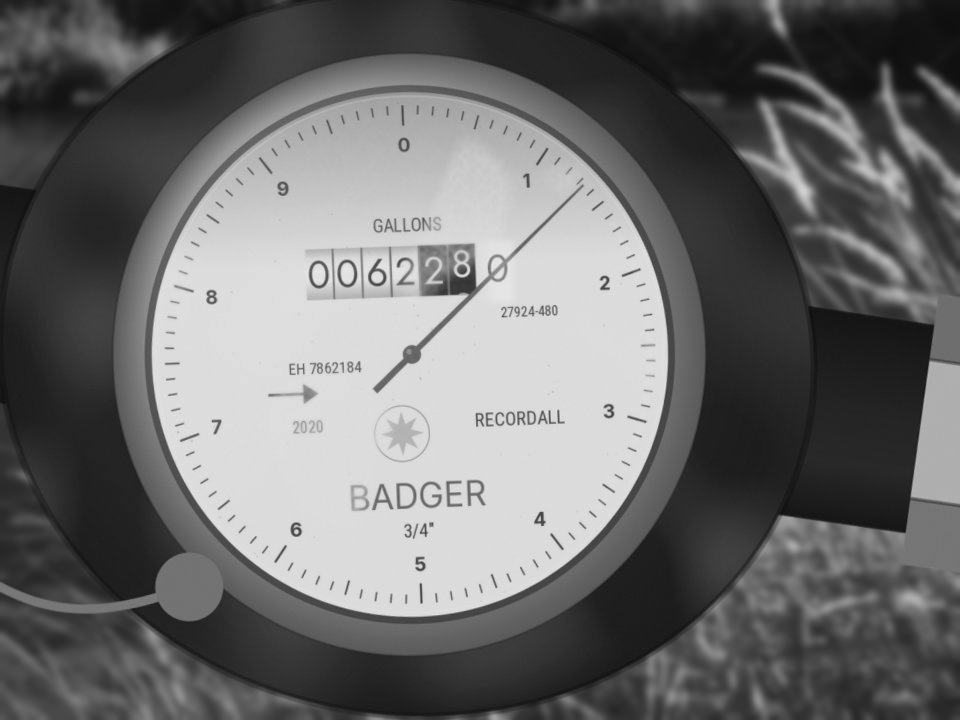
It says 62281.3 gal
